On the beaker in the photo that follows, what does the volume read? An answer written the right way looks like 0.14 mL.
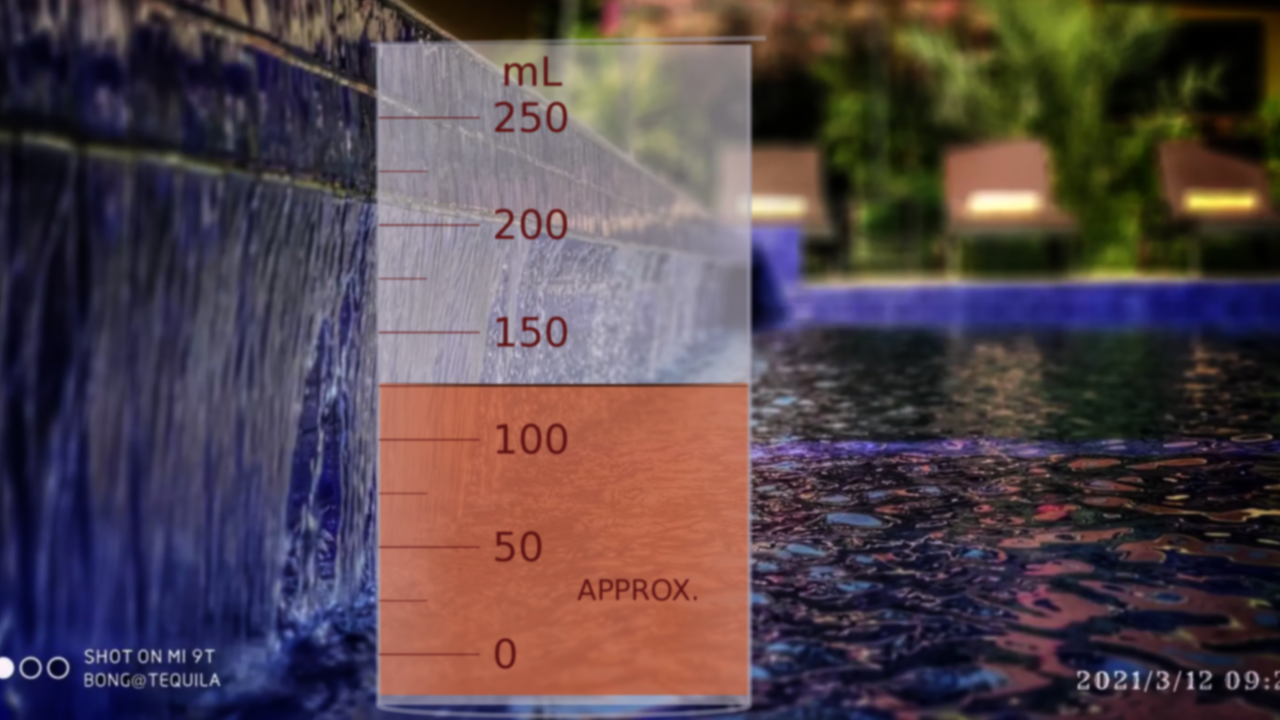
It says 125 mL
